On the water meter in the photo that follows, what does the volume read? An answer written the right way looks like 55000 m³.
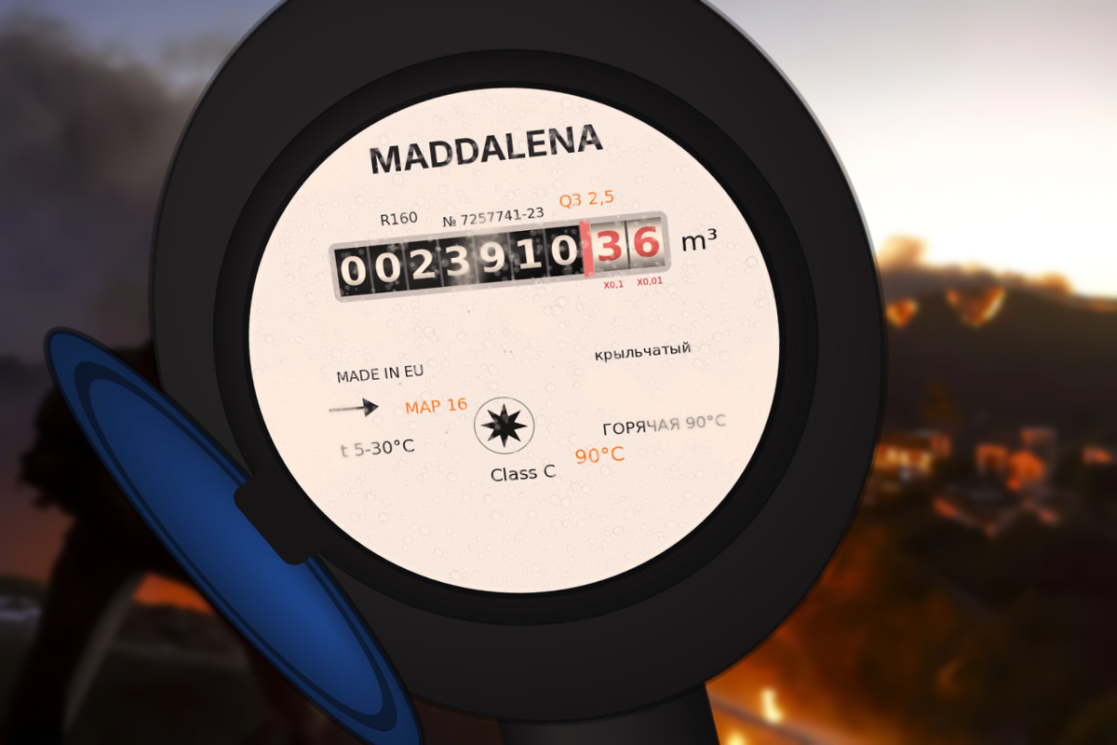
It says 23910.36 m³
